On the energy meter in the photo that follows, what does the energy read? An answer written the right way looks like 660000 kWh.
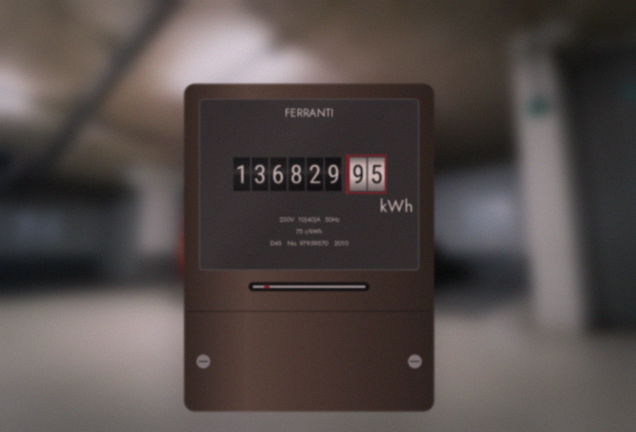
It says 136829.95 kWh
